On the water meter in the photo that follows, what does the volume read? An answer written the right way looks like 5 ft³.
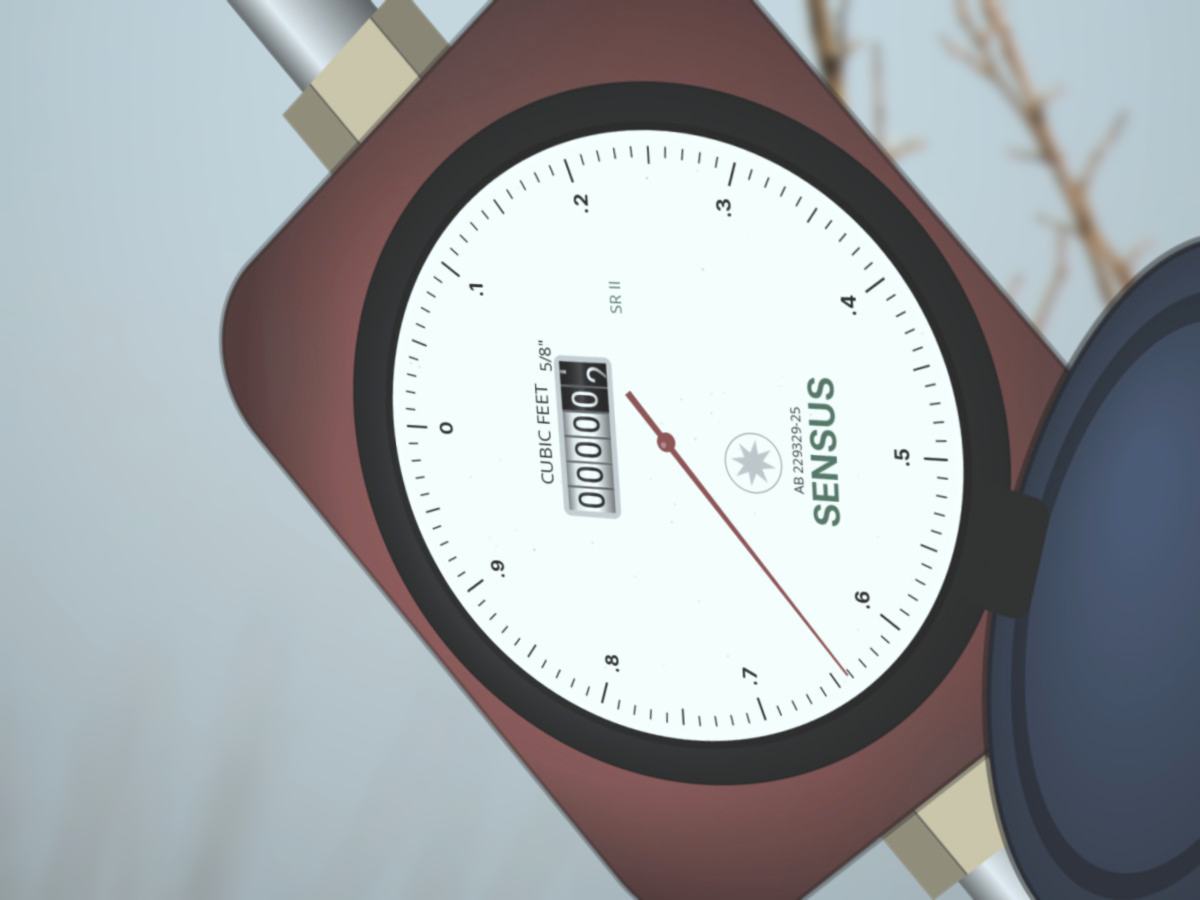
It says 1.64 ft³
